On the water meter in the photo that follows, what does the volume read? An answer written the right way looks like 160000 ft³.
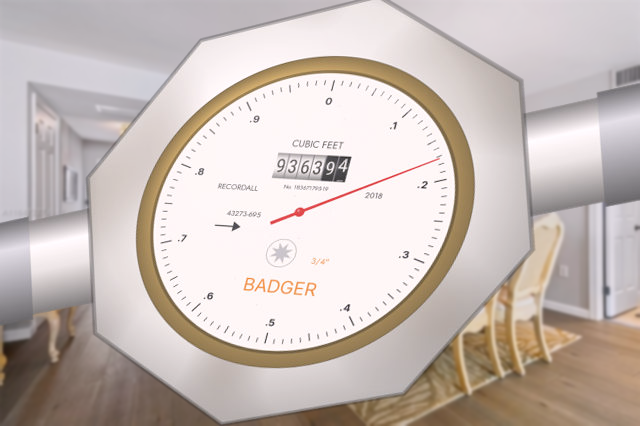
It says 936394.17 ft³
